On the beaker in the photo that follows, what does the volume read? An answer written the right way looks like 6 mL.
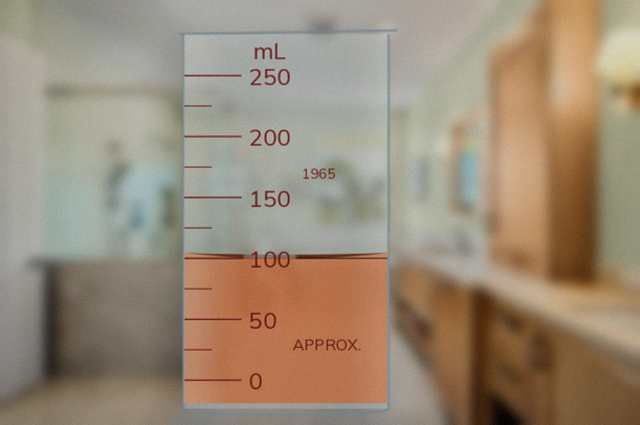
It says 100 mL
